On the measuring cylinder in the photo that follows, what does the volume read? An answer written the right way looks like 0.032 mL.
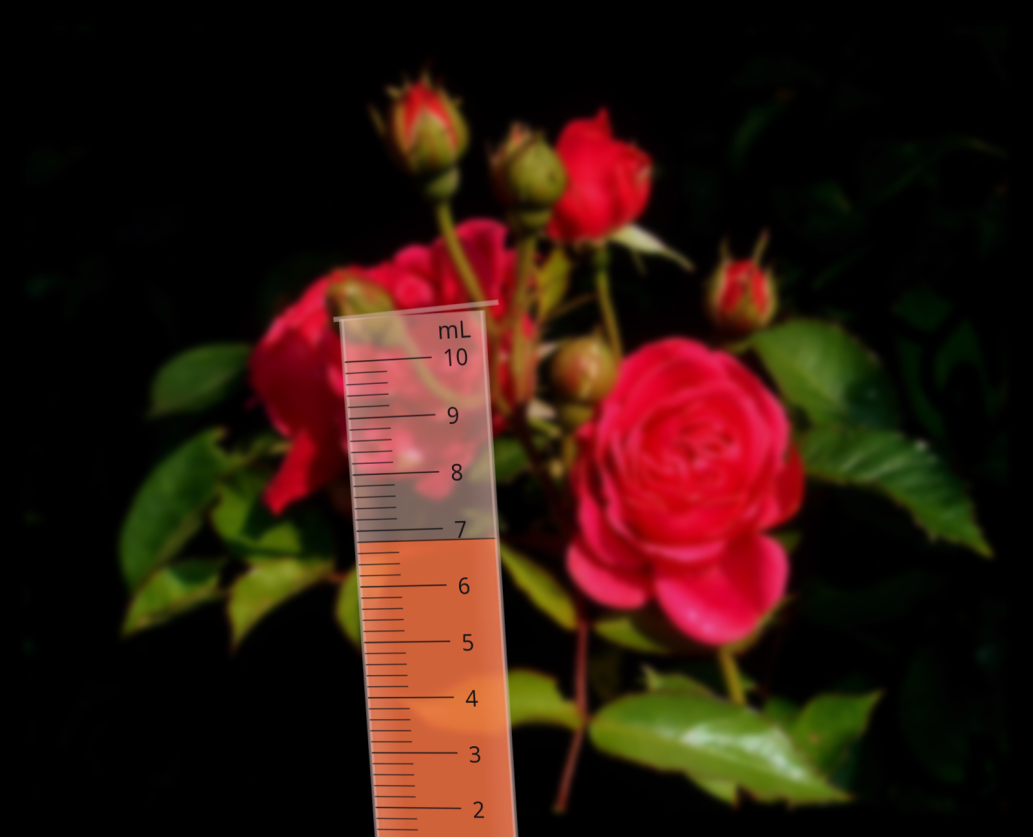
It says 6.8 mL
